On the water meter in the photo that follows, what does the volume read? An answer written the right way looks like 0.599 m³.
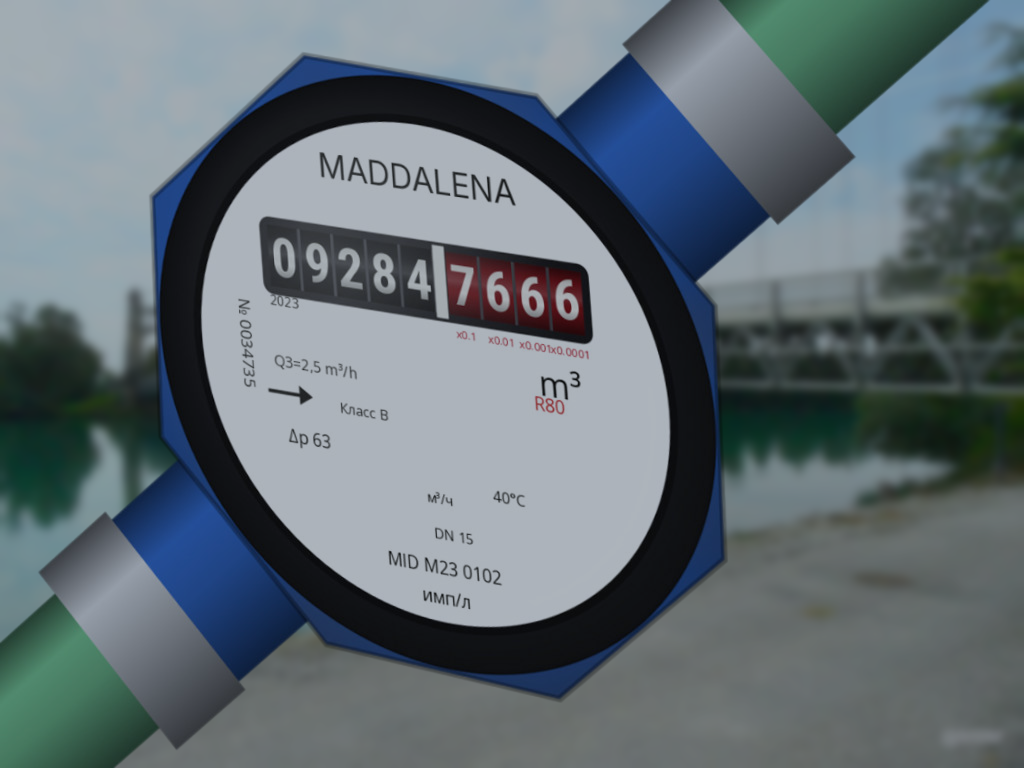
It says 9284.7666 m³
